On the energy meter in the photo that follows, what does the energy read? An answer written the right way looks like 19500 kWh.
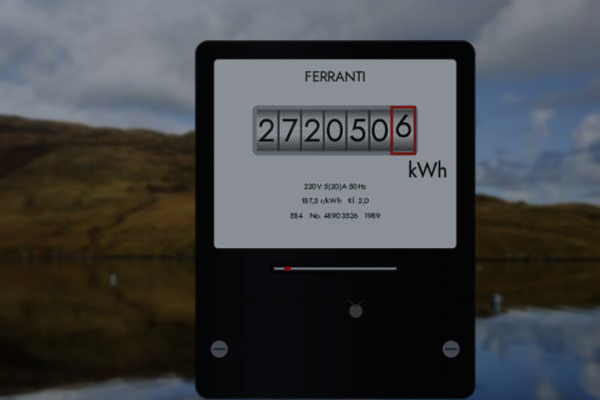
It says 272050.6 kWh
